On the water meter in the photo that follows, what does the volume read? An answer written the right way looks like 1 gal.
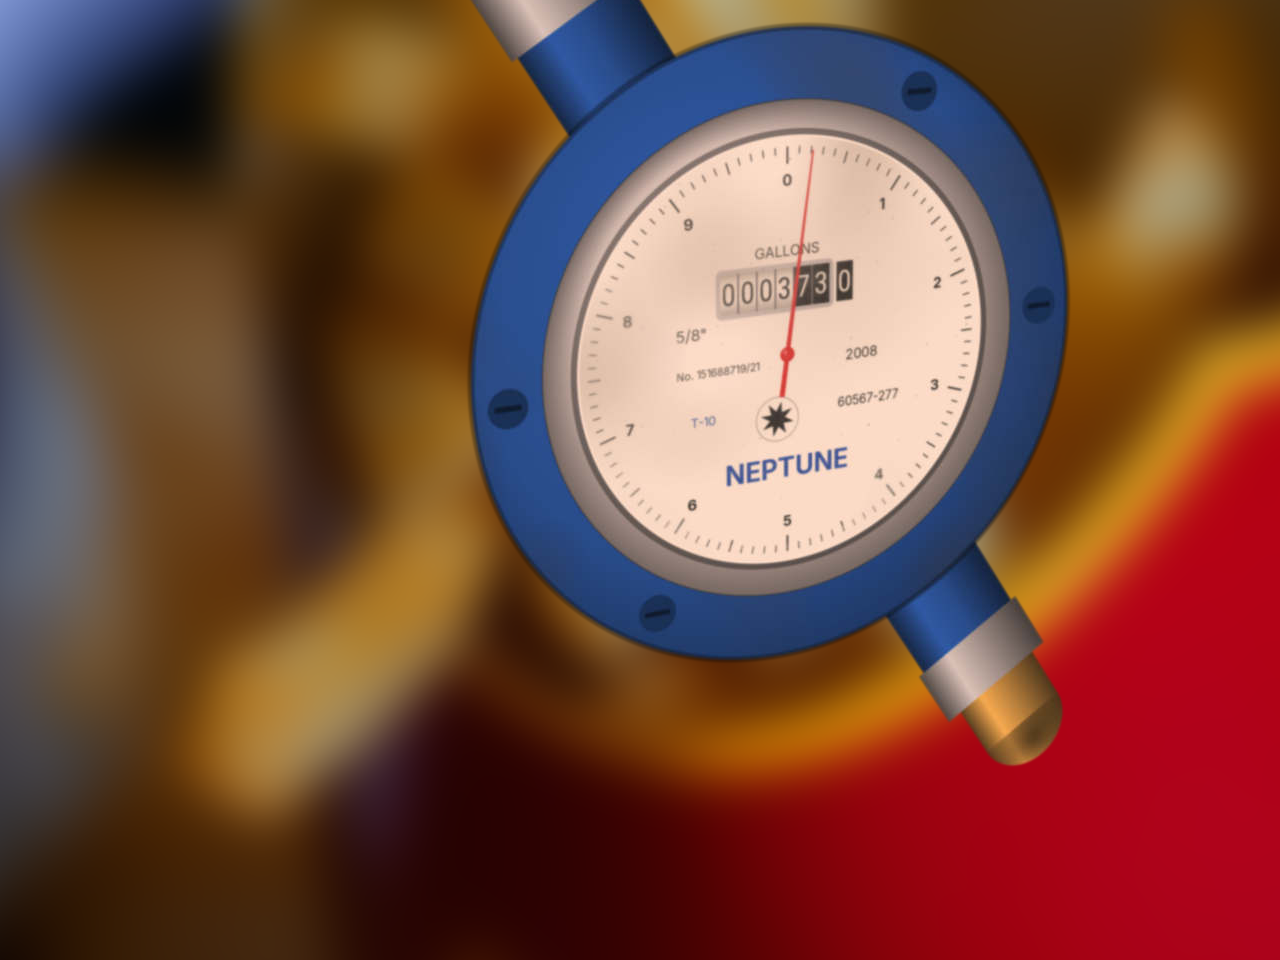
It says 3730.2 gal
